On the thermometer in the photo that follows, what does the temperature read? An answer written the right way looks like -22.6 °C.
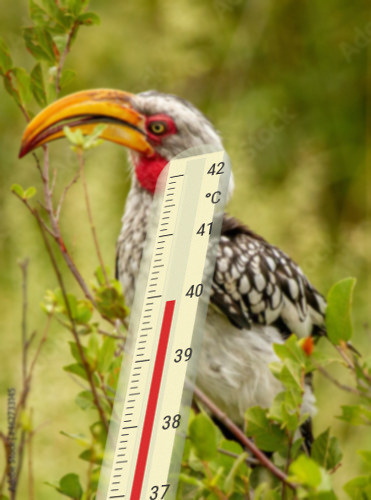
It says 39.9 °C
